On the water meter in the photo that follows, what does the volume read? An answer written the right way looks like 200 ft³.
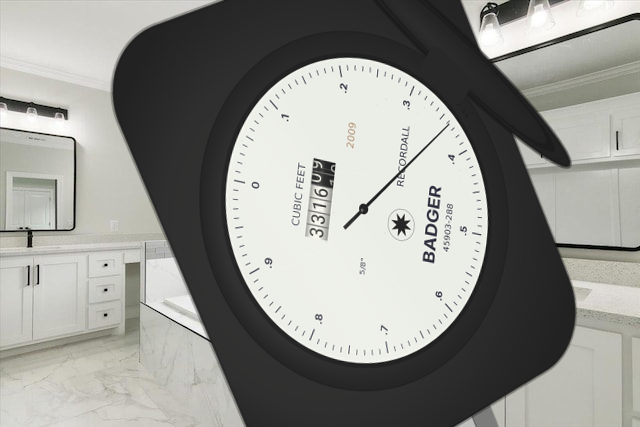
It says 331609.36 ft³
